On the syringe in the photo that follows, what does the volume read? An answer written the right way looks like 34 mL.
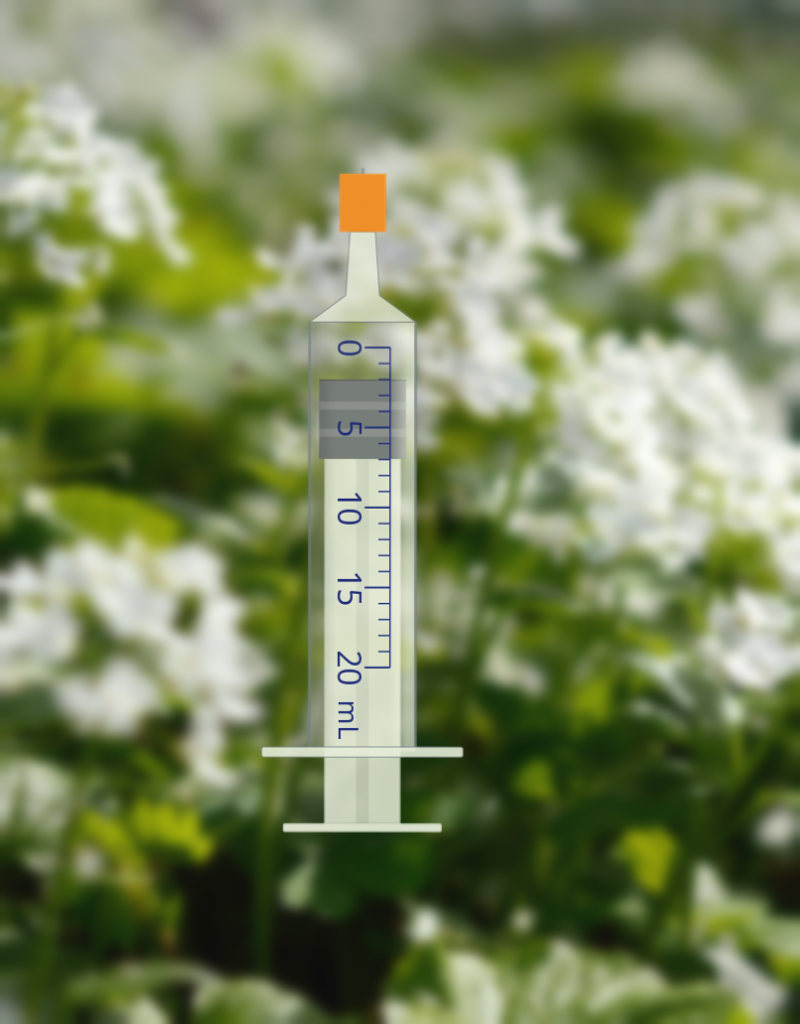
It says 2 mL
